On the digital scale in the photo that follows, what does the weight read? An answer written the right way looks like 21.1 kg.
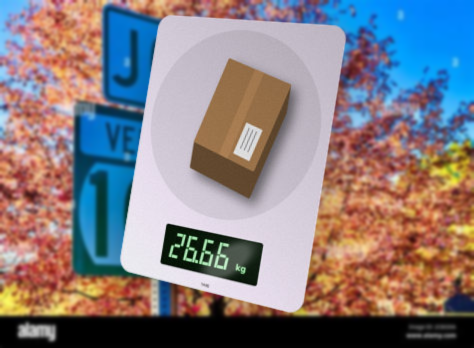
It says 26.66 kg
